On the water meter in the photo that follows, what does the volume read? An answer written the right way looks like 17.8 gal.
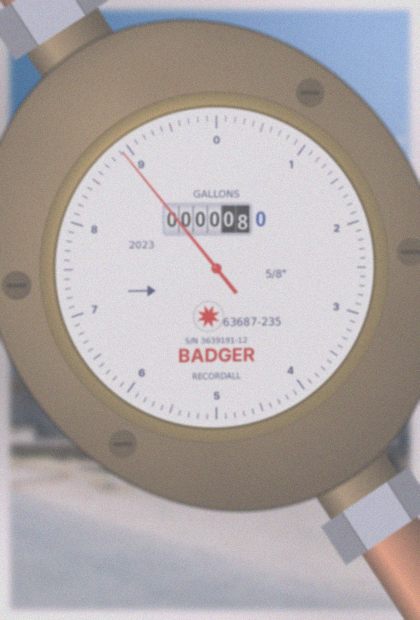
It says 78.9 gal
